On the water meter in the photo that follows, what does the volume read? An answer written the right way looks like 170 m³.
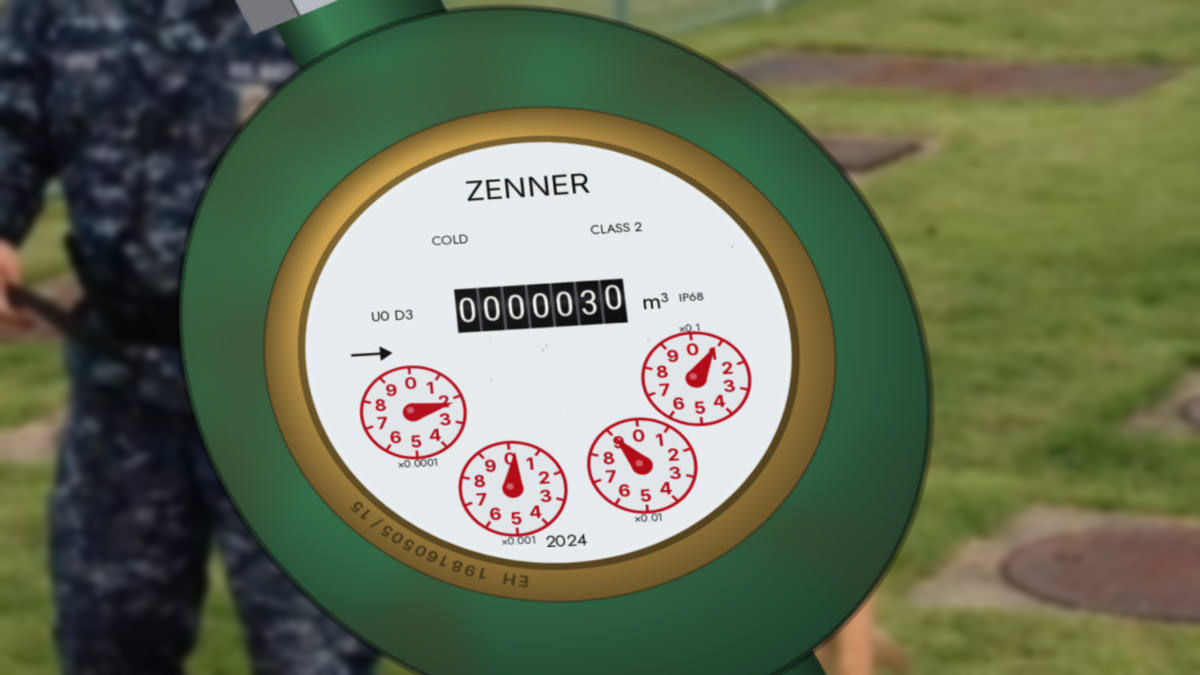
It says 30.0902 m³
